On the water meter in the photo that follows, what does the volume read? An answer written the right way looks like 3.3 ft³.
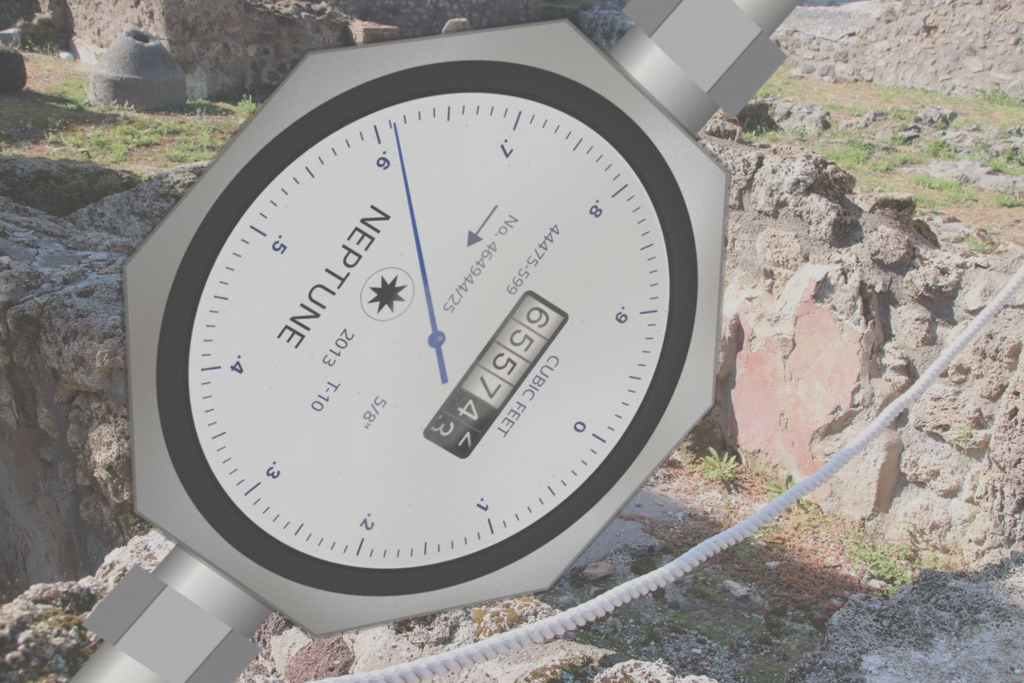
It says 655742.61 ft³
